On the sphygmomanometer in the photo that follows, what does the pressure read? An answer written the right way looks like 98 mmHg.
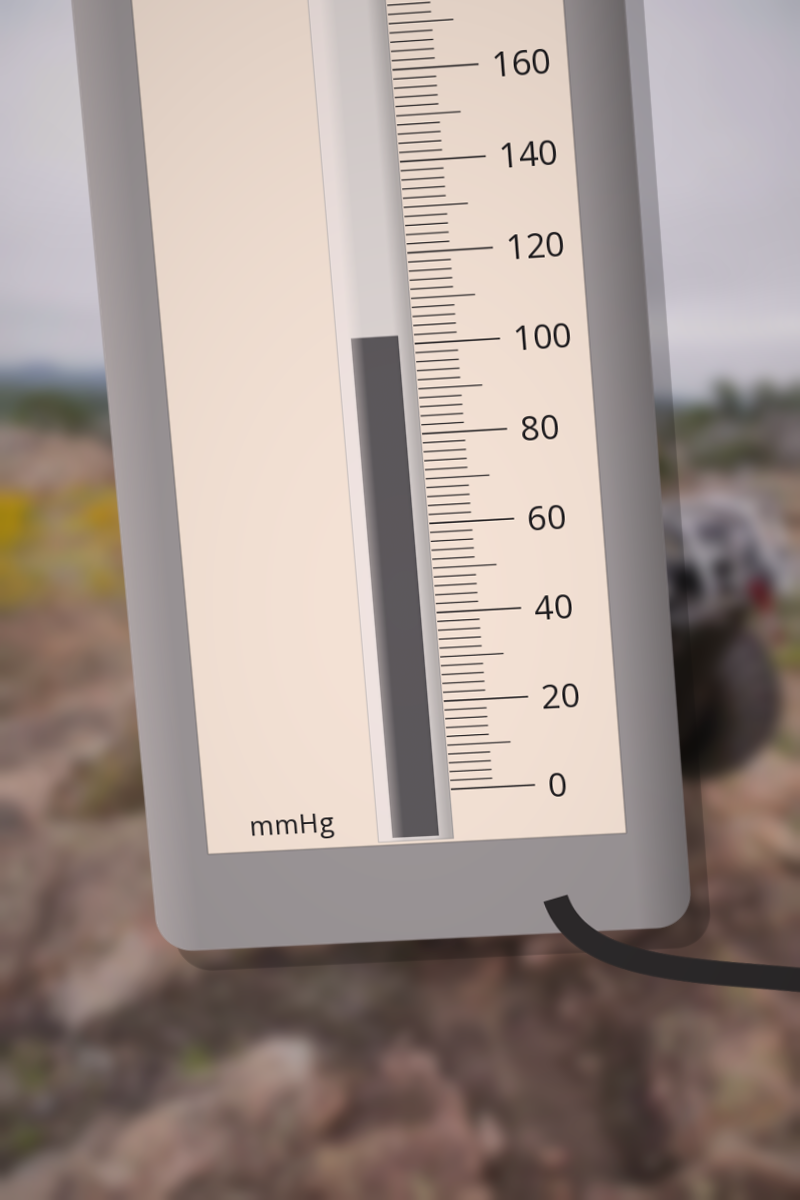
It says 102 mmHg
